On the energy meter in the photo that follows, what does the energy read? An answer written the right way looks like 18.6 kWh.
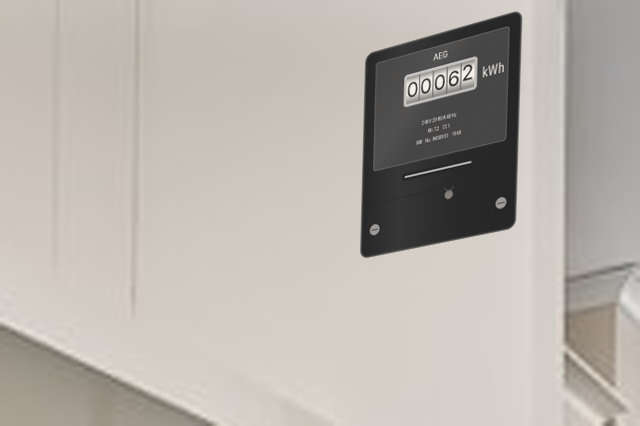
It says 62 kWh
